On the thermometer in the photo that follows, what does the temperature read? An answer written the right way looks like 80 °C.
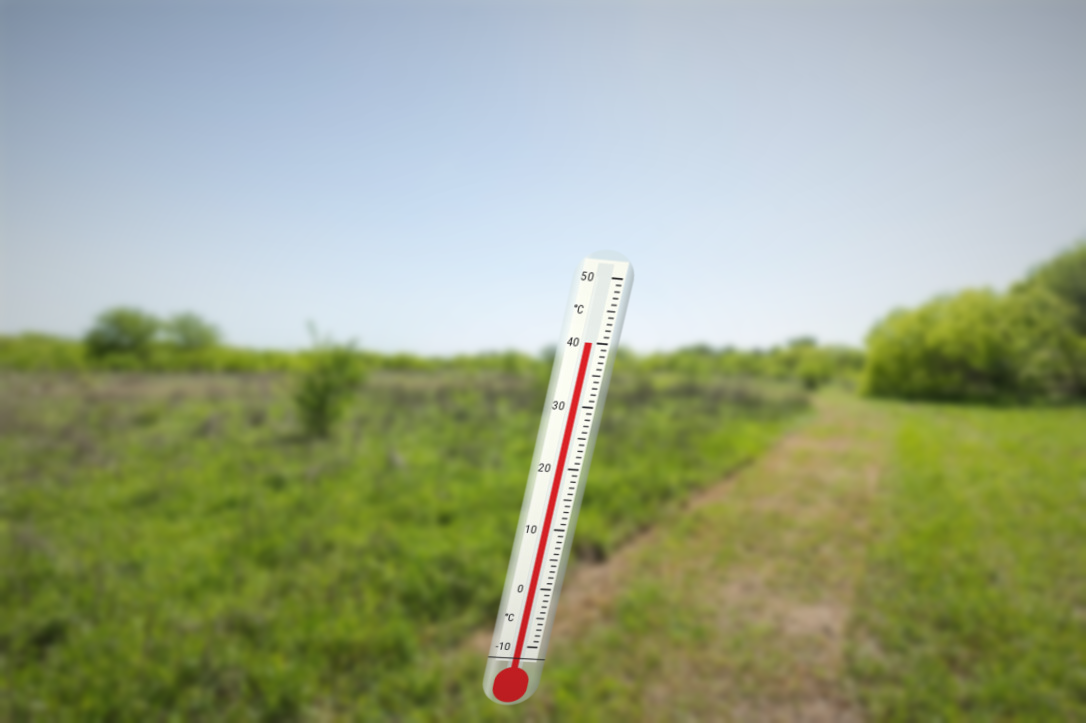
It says 40 °C
